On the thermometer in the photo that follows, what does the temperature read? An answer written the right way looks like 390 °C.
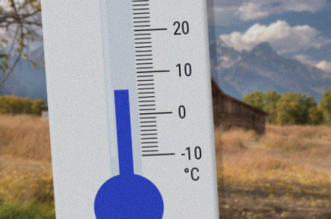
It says 6 °C
